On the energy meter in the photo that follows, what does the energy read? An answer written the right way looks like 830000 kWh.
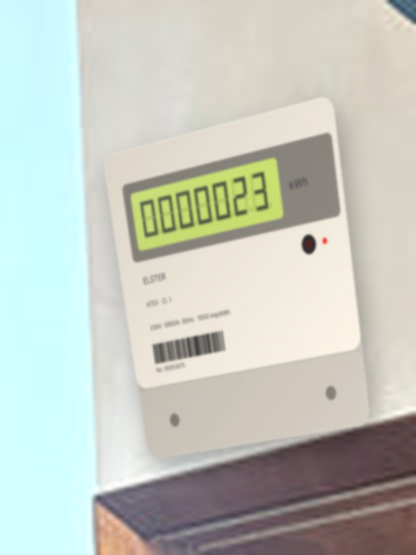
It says 23 kWh
